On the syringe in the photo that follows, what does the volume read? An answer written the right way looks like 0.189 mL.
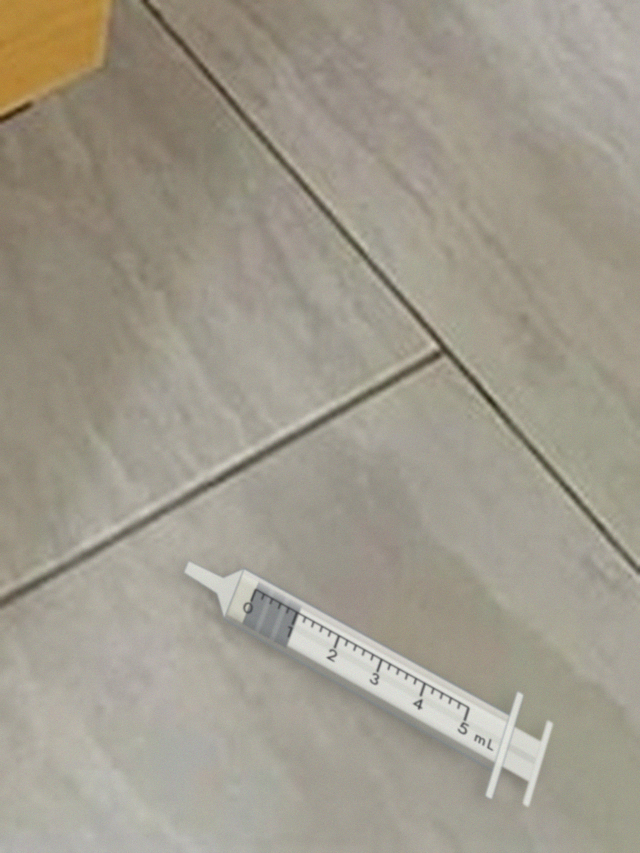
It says 0 mL
